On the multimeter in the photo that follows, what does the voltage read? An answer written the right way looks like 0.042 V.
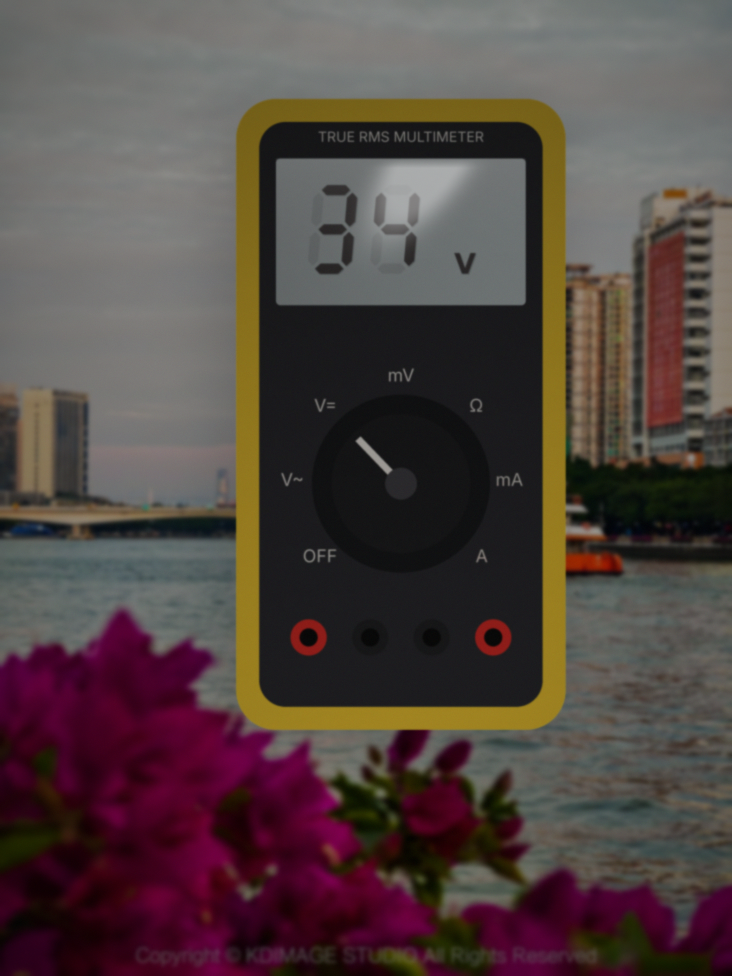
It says 34 V
